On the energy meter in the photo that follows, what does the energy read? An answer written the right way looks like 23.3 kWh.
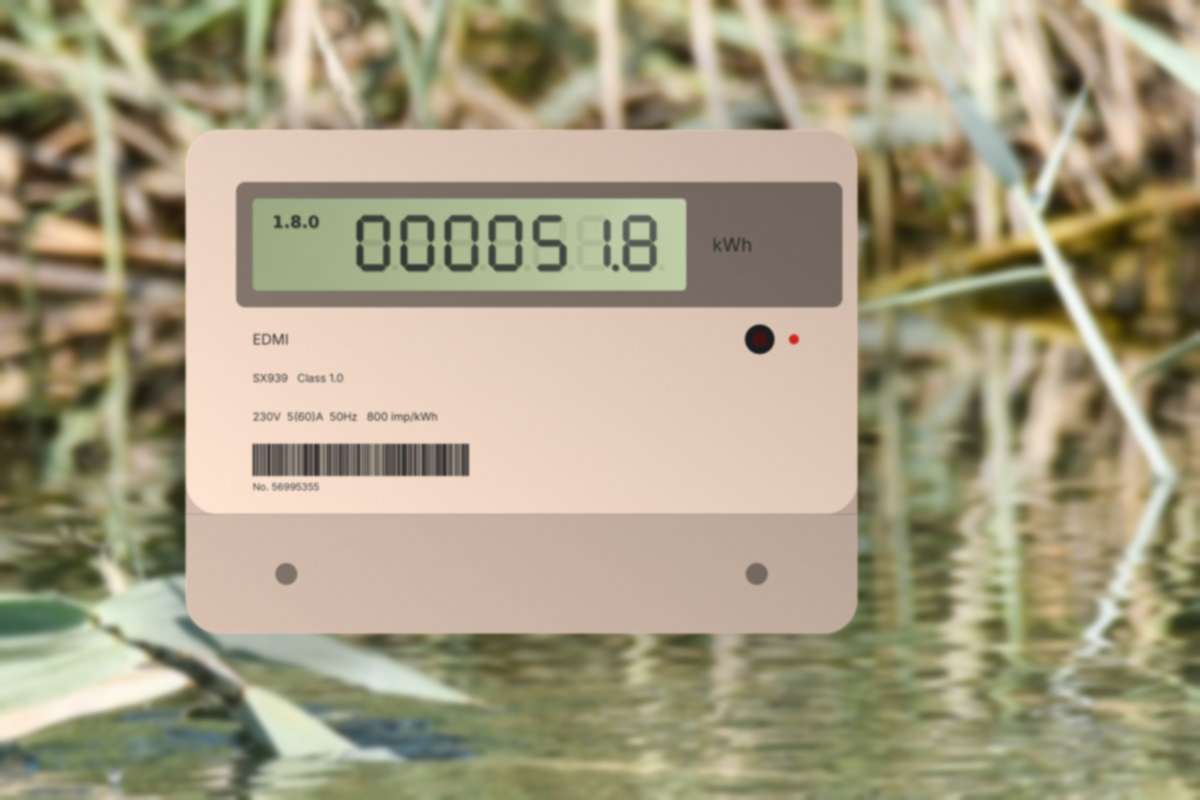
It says 51.8 kWh
